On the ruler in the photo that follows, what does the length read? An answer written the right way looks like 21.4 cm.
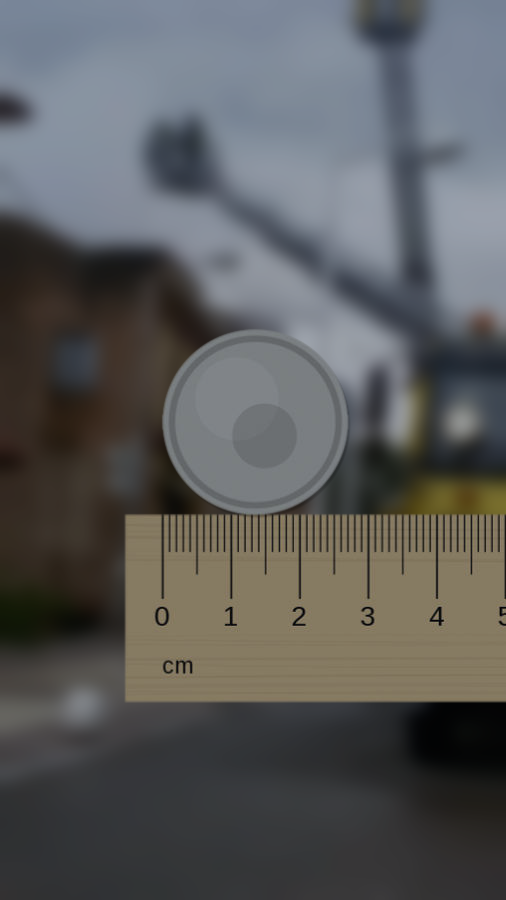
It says 2.7 cm
